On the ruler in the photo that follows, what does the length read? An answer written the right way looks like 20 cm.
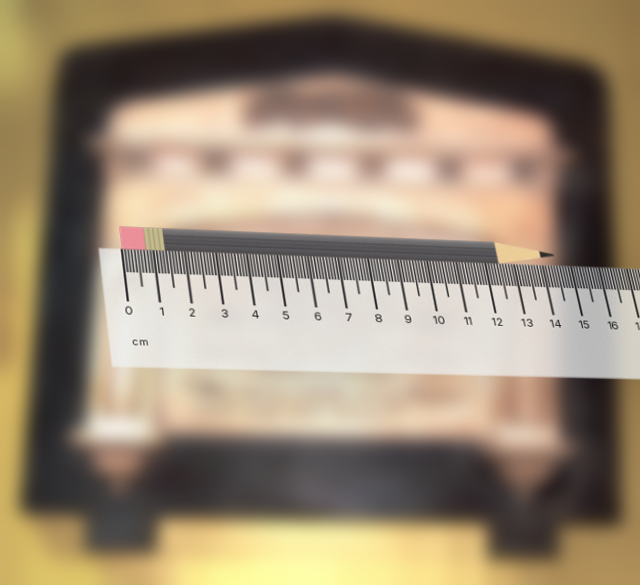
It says 14.5 cm
